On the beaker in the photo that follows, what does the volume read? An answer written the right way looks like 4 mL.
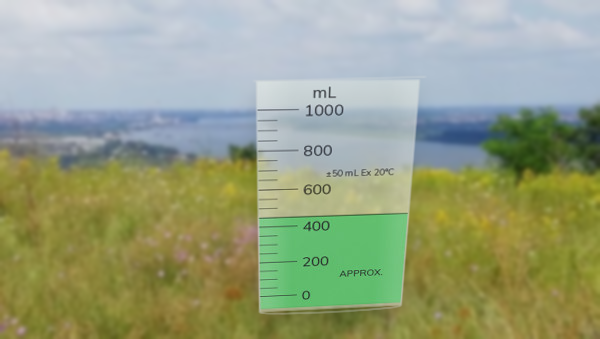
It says 450 mL
